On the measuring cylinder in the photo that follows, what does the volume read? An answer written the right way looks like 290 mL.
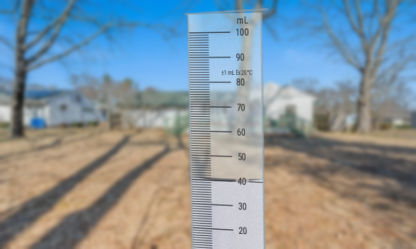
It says 40 mL
